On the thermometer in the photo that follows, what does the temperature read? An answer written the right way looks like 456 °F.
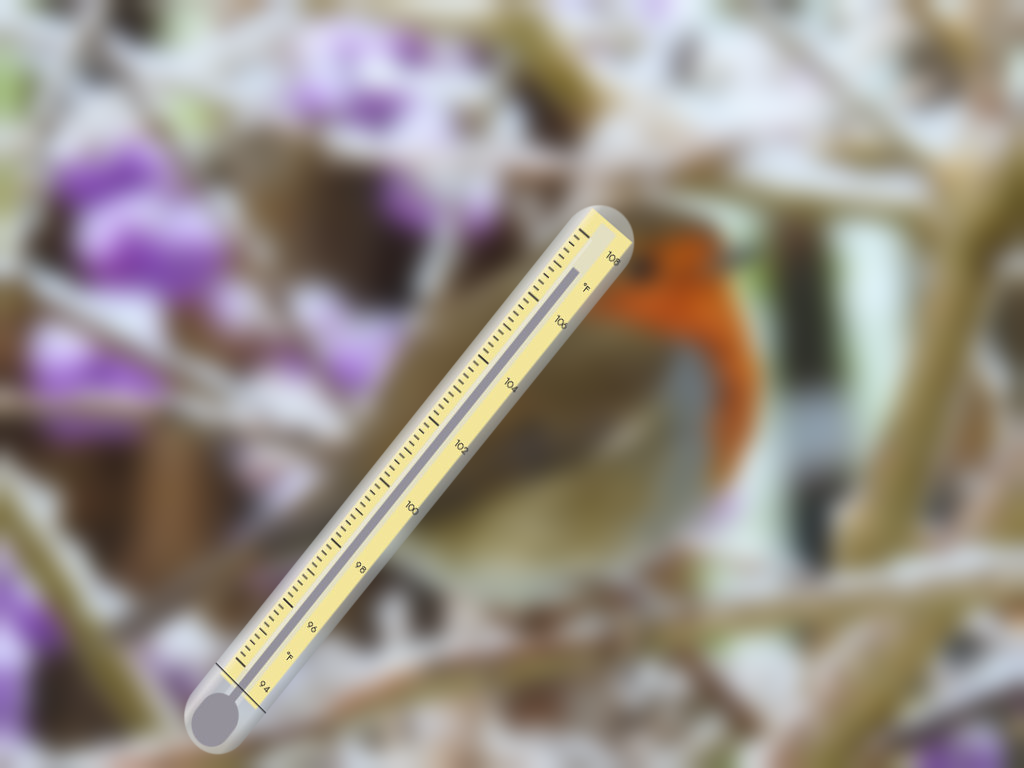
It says 107.2 °F
